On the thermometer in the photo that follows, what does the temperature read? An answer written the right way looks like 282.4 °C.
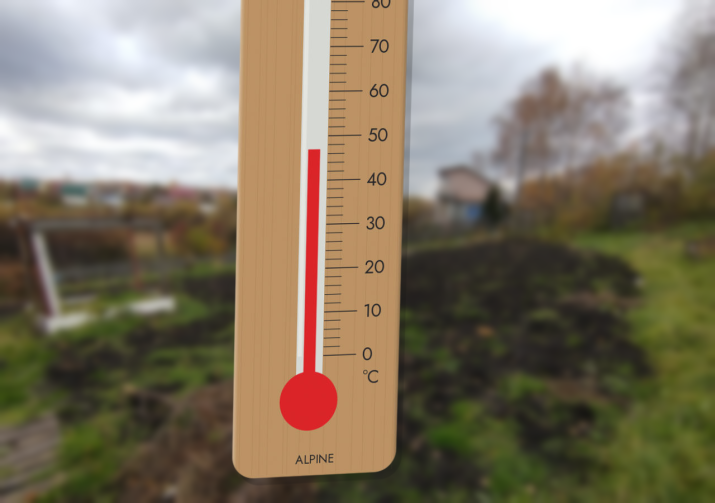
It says 47 °C
